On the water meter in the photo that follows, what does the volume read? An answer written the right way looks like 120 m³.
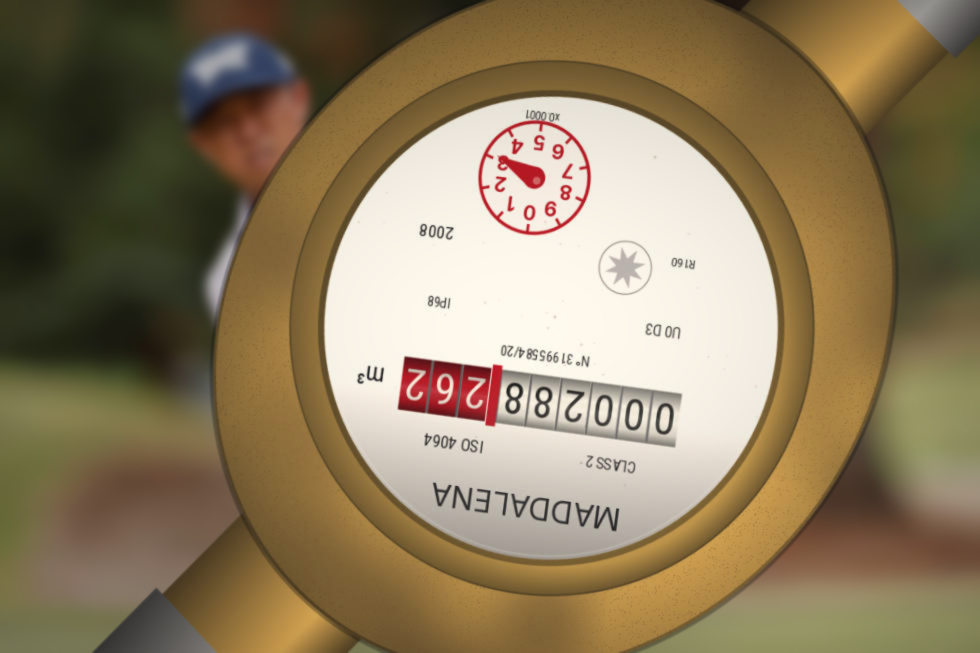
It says 288.2623 m³
